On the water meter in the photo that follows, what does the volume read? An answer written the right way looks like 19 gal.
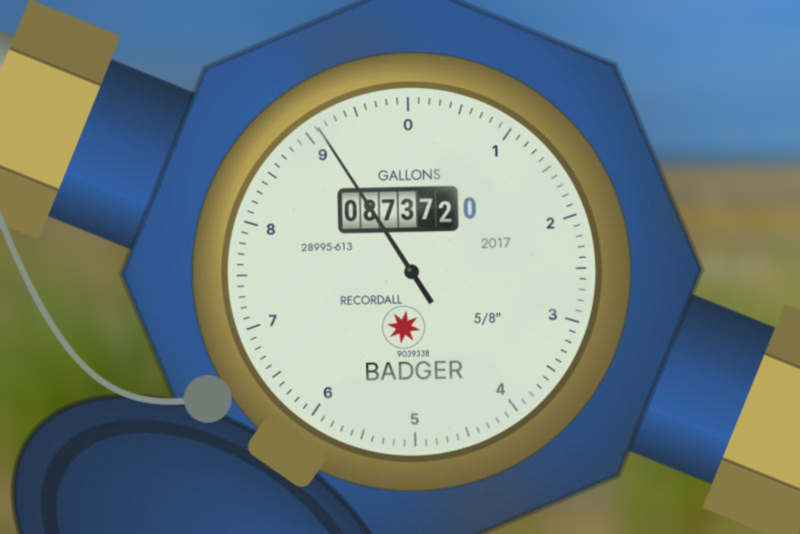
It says 873719.1 gal
